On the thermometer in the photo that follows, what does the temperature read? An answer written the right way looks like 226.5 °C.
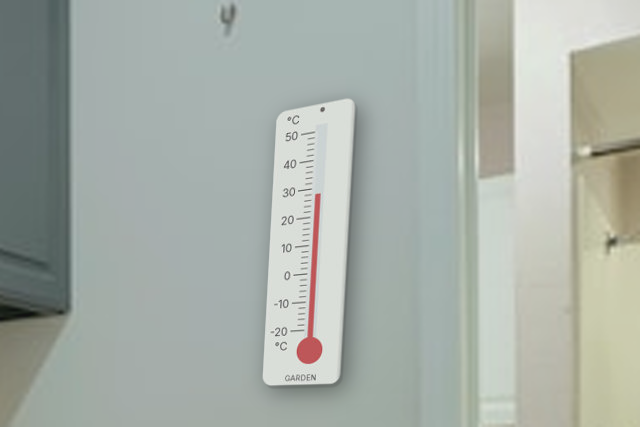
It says 28 °C
